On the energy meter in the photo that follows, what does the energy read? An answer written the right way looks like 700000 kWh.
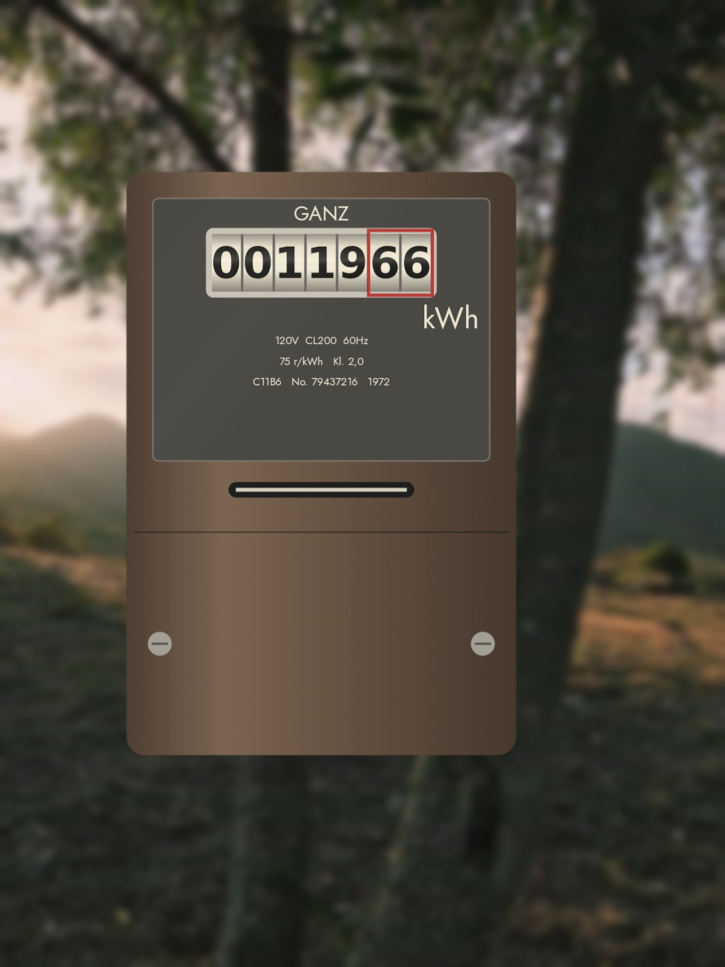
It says 119.66 kWh
